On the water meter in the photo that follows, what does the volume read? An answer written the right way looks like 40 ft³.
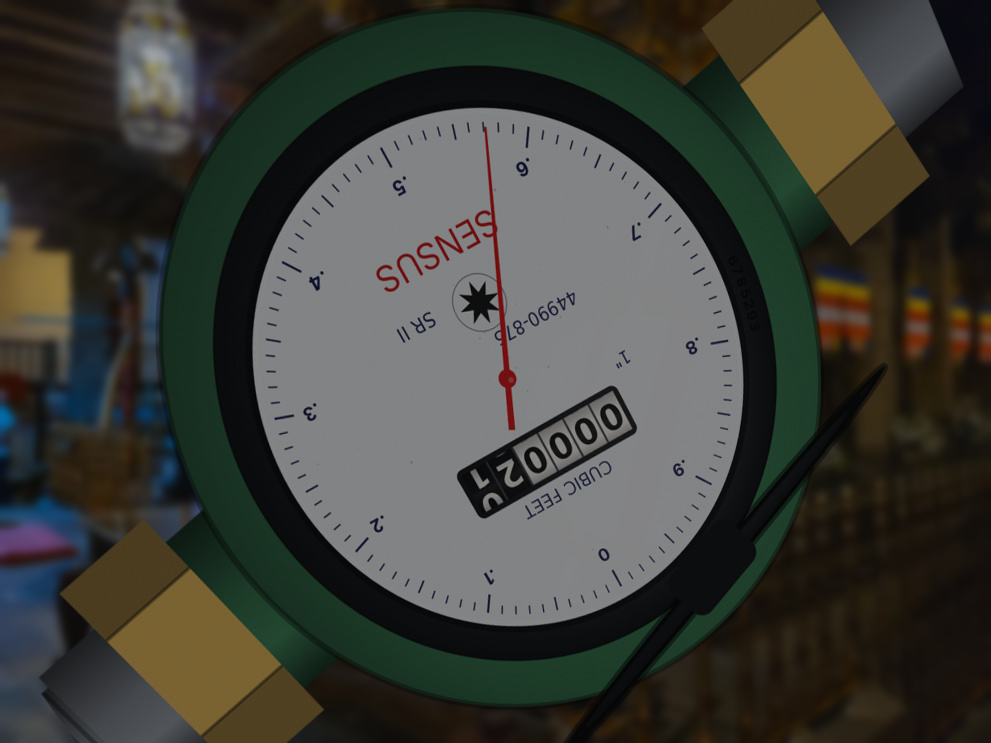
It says 20.57 ft³
